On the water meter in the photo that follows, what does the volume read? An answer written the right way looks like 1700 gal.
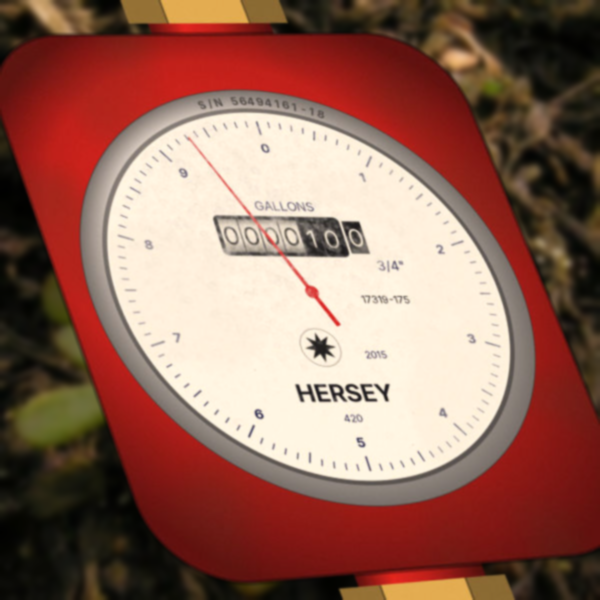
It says 99.3 gal
